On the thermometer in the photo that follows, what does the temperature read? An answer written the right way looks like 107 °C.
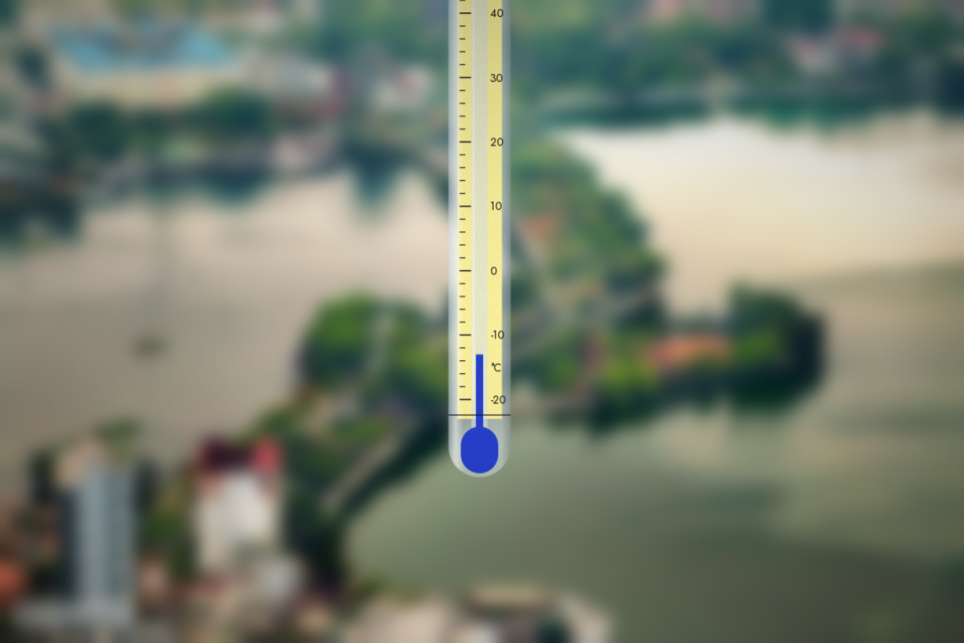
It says -13 °C
